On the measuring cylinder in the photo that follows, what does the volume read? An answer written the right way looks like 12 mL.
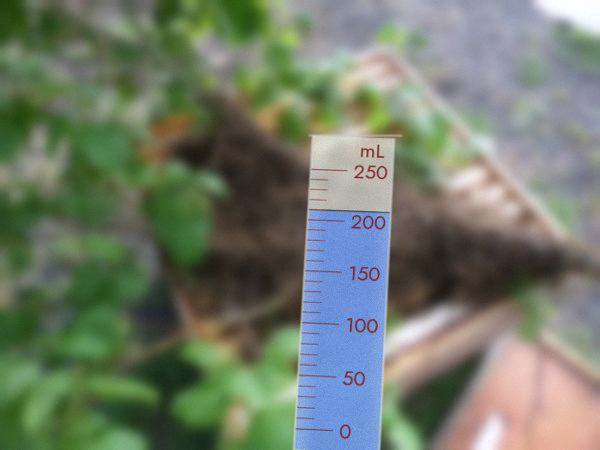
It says 210 mL
